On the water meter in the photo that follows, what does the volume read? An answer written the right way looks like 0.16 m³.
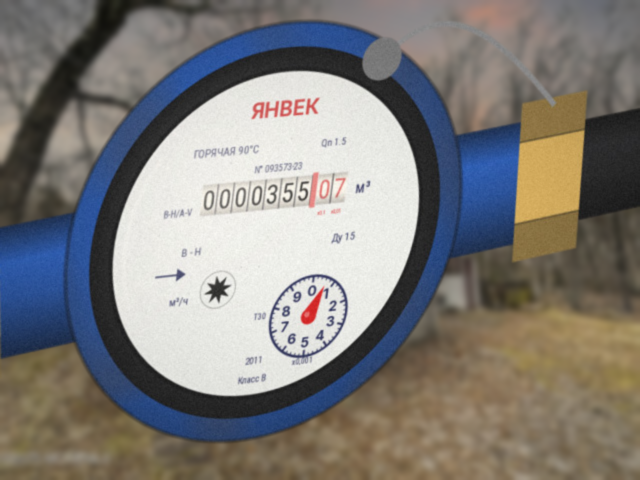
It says 355.070 m³
